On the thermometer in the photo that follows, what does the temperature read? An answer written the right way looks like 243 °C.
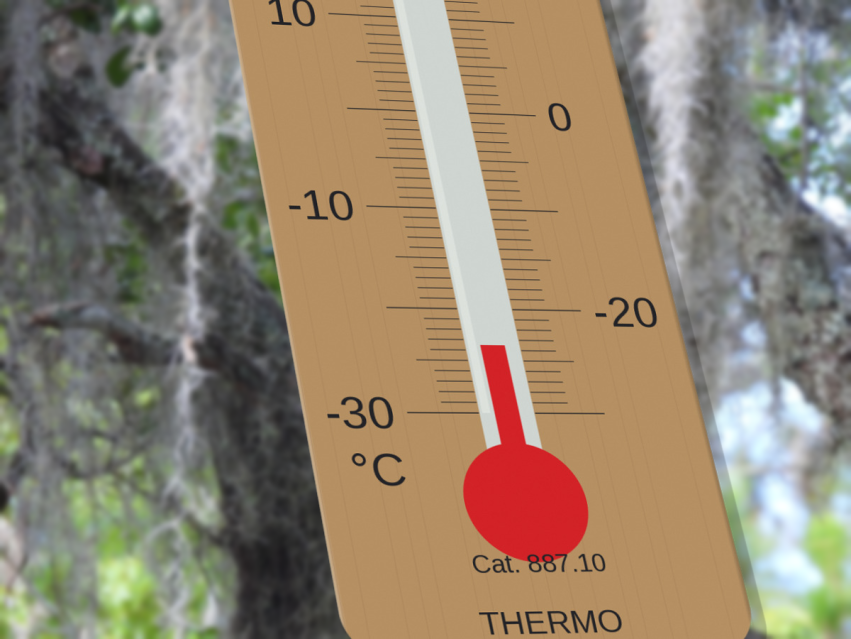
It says -23.5 °C
